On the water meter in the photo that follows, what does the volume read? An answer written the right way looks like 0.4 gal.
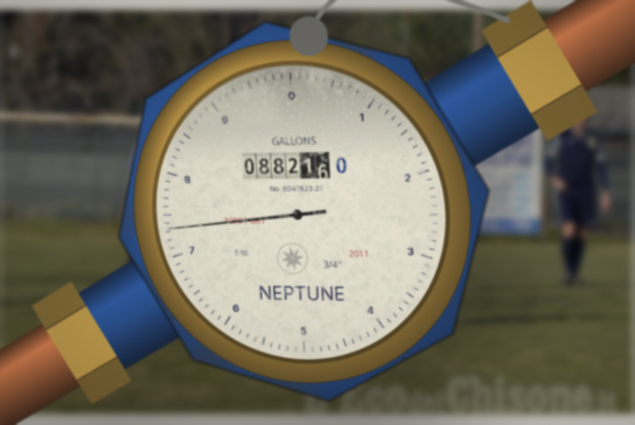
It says 882157.3 gal
